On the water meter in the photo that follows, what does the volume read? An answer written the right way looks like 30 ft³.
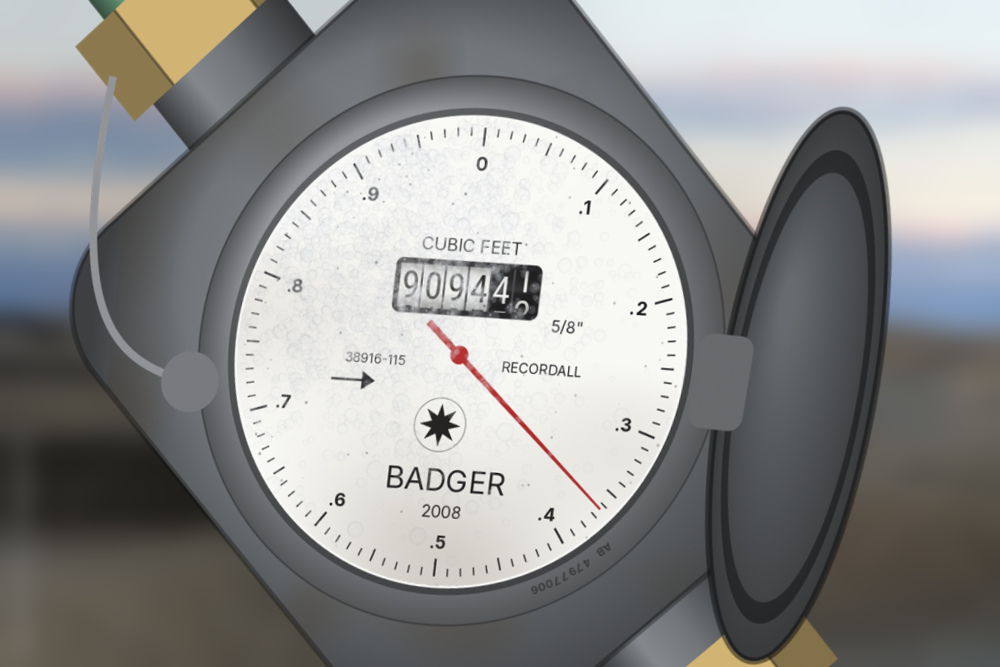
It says 909441.36 ft³
